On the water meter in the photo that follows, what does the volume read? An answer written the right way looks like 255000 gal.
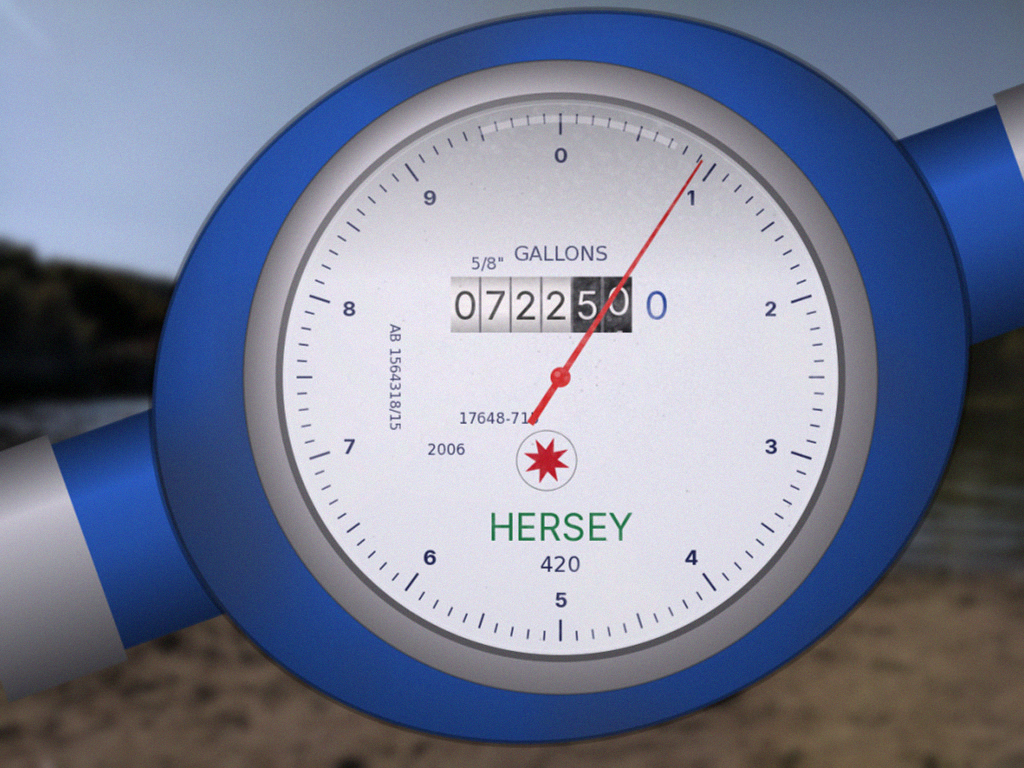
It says 722500.9 gal
